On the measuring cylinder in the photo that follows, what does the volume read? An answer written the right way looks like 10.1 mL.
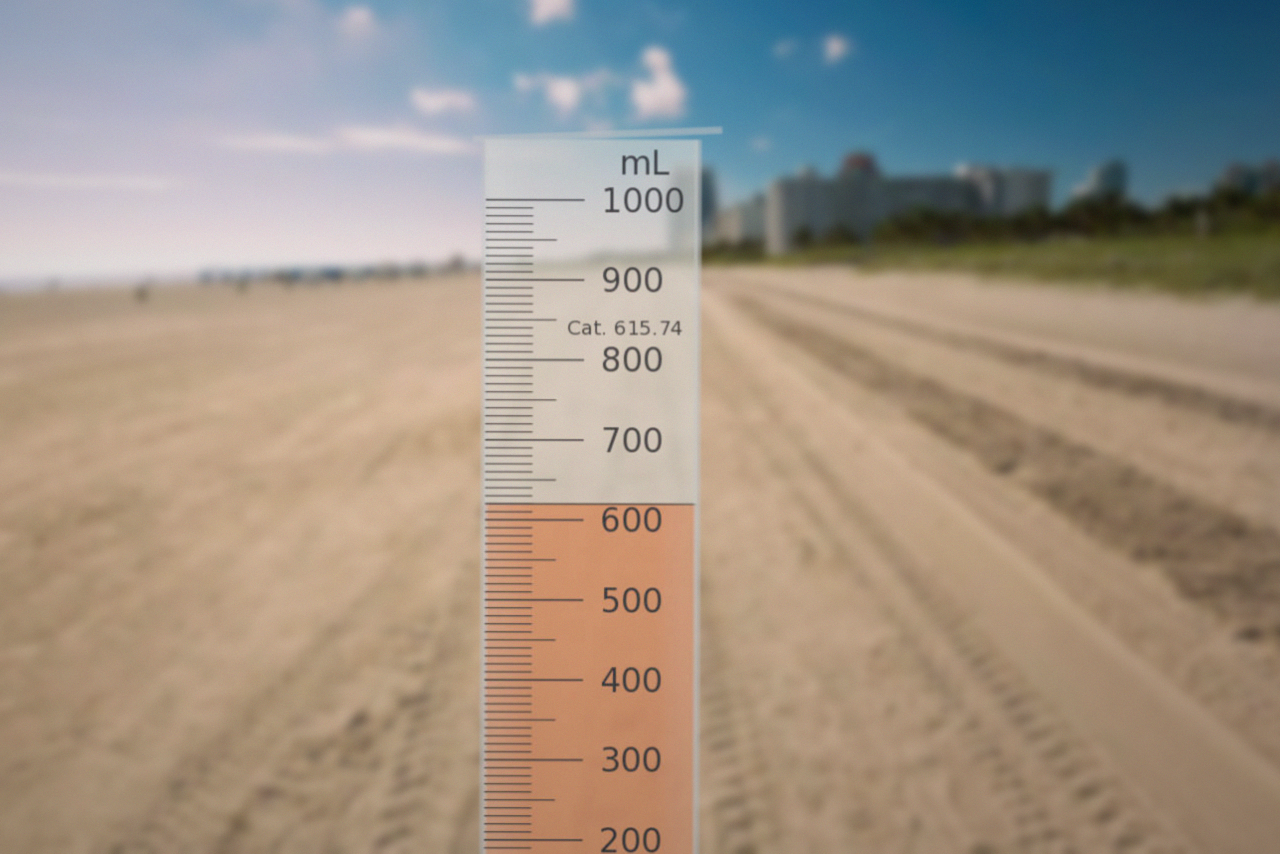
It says 620 mL
